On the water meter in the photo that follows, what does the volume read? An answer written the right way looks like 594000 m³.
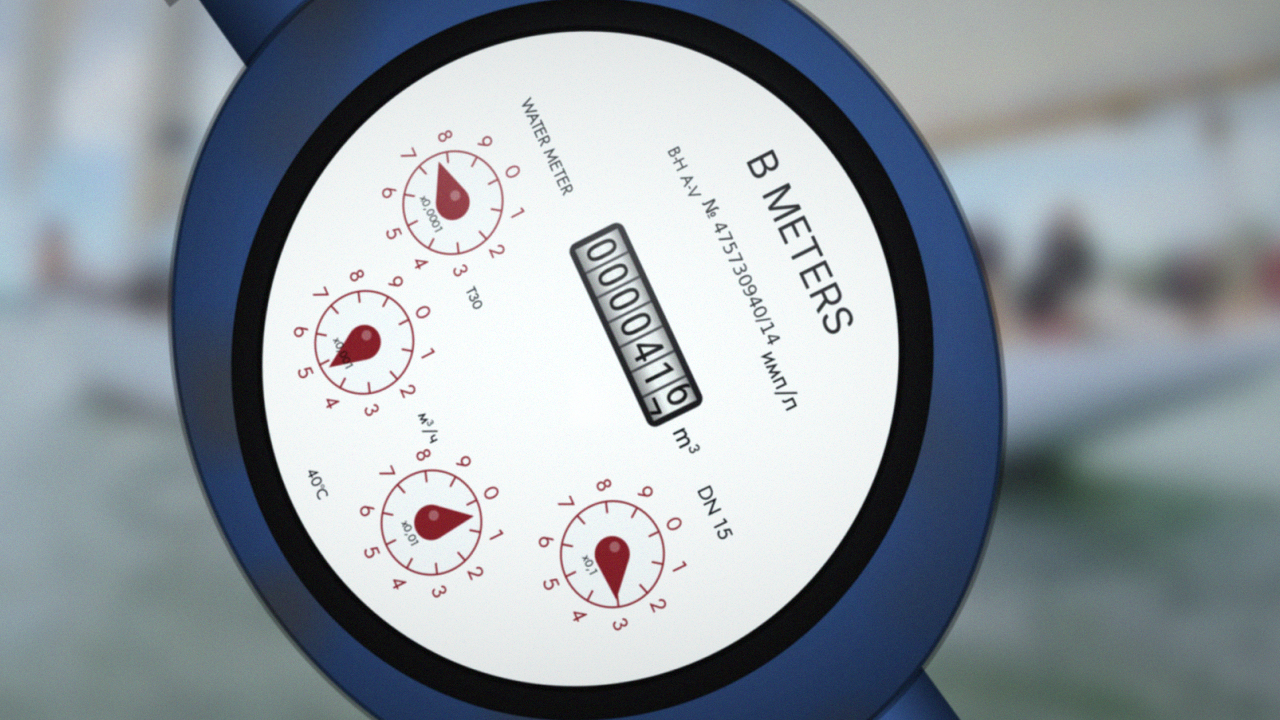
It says 416.3047 m³
